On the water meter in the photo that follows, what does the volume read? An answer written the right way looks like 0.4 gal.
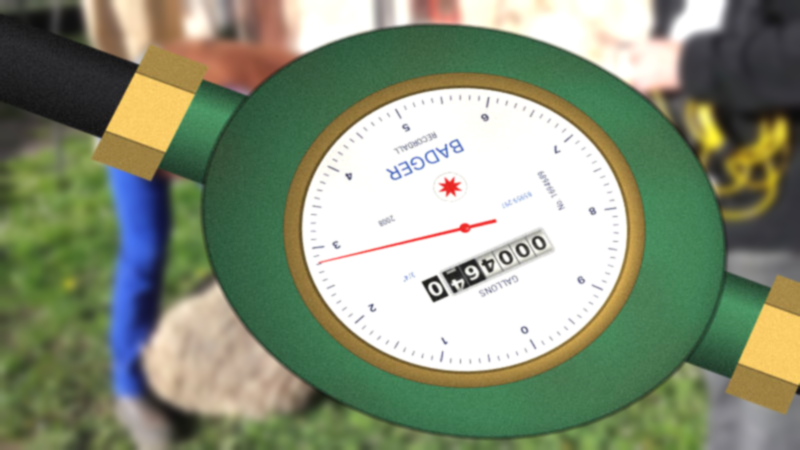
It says 4642.8 gal
